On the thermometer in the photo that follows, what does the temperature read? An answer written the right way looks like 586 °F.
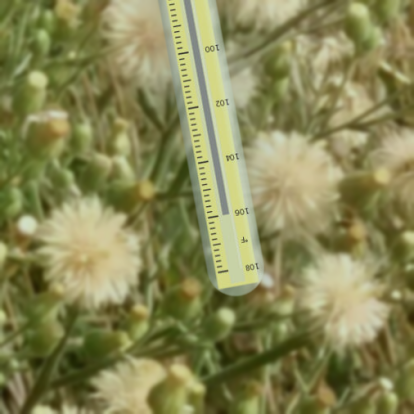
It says 106 °F
